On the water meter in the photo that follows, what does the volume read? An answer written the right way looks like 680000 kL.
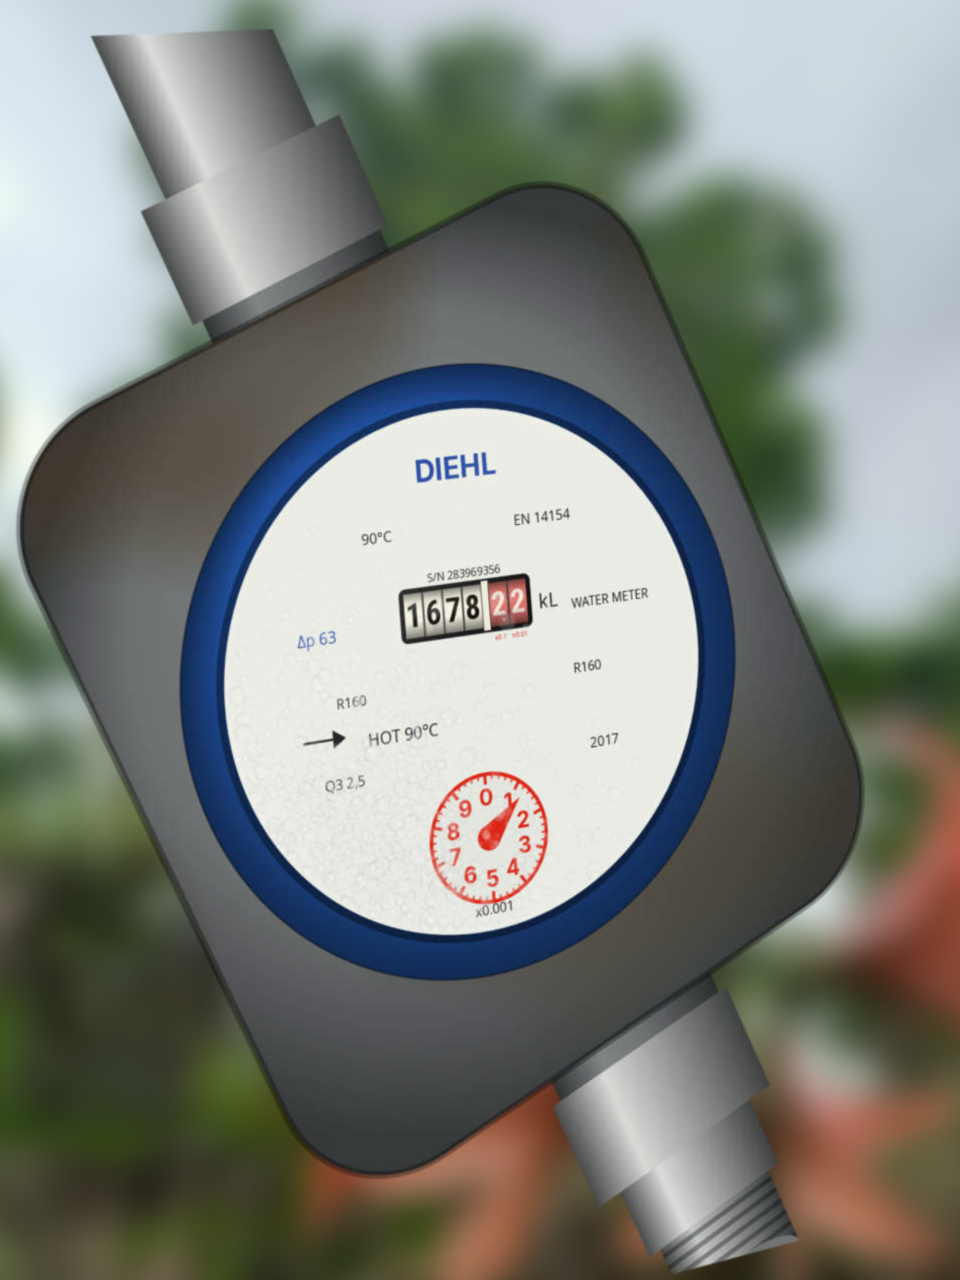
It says 1678.221 kL
